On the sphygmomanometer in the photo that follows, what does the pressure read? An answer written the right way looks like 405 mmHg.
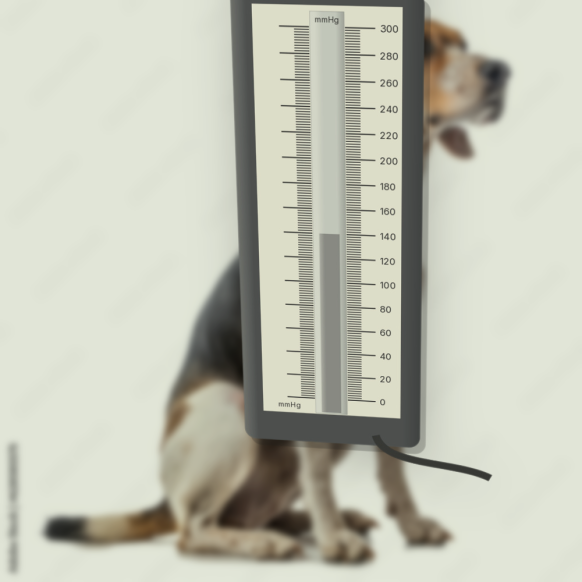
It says 140 mmHg
